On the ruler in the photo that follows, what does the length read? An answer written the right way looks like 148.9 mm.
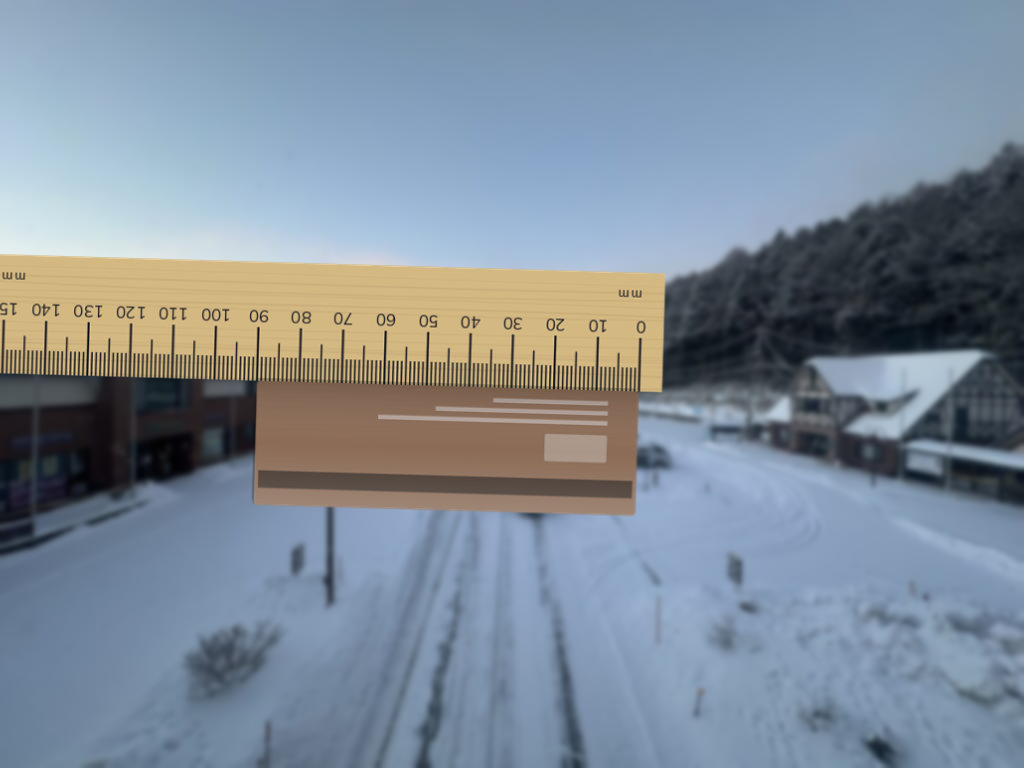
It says 90 mm
